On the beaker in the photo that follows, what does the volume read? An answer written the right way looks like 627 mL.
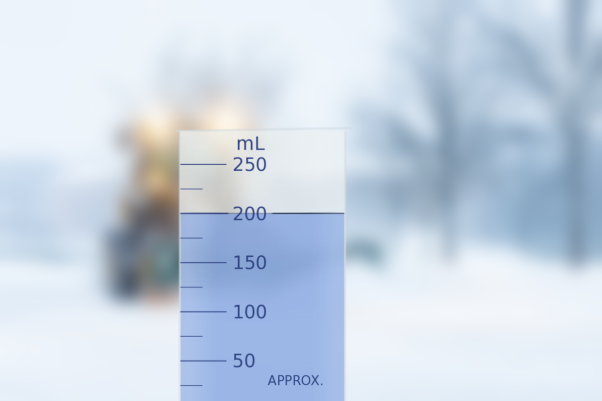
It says 200 mL
